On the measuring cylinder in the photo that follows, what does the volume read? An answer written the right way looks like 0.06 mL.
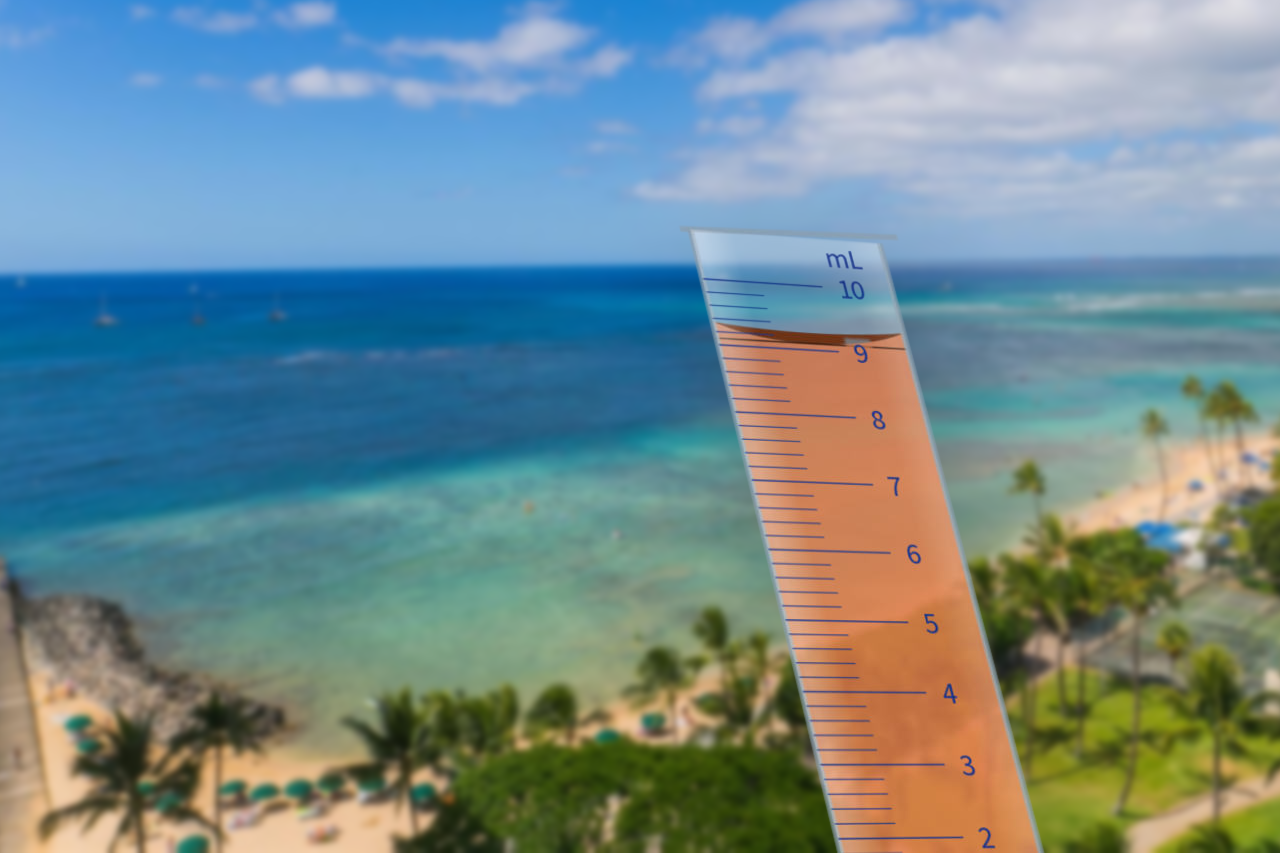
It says 9.1 mL
